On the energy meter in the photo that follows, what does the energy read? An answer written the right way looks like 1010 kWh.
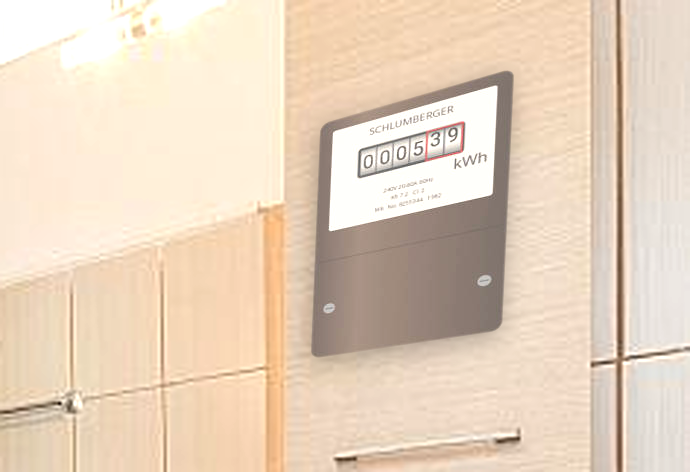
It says 5.39 kWh
